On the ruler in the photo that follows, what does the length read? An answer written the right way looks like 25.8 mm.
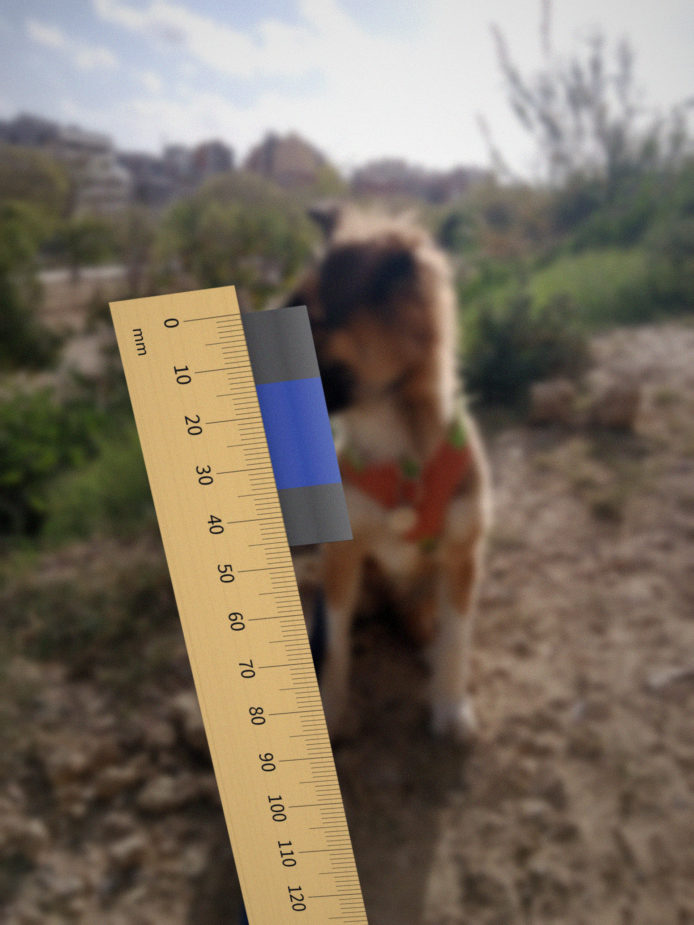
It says 46 mm
